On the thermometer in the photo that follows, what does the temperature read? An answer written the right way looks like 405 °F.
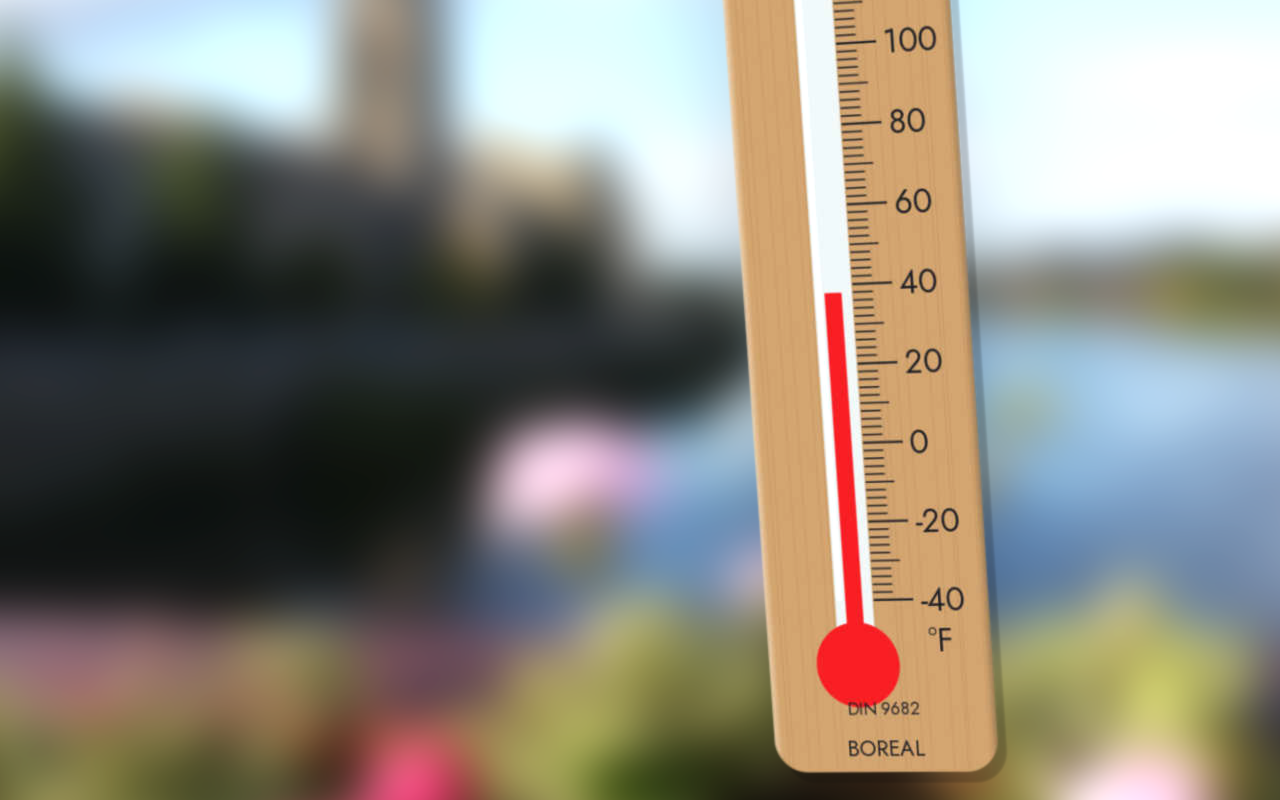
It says 38 °F
